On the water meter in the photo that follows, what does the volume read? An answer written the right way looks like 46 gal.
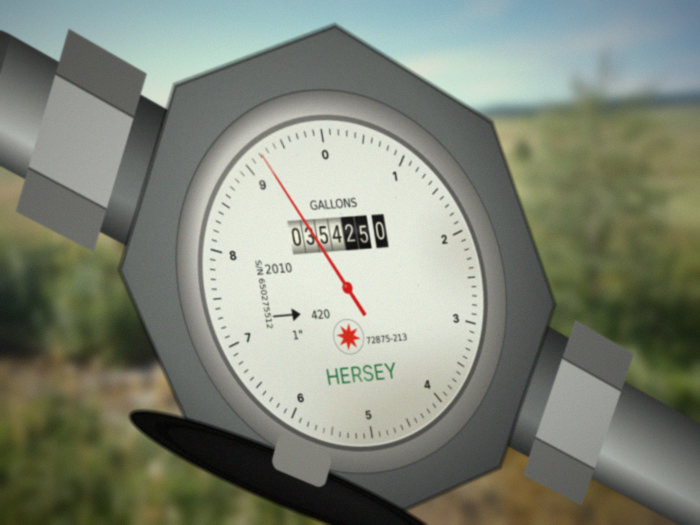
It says 354249.2 gal
